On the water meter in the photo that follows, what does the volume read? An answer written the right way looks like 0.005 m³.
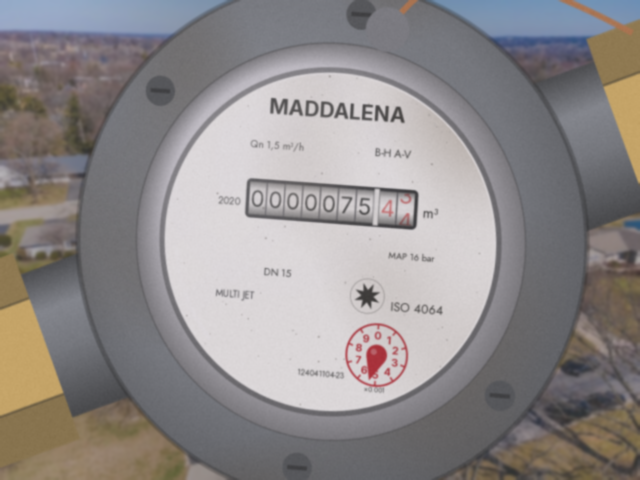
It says 75.435 m³
